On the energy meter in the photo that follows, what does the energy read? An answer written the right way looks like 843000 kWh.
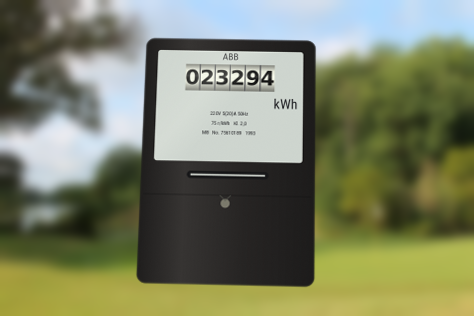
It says 23294 kWh
